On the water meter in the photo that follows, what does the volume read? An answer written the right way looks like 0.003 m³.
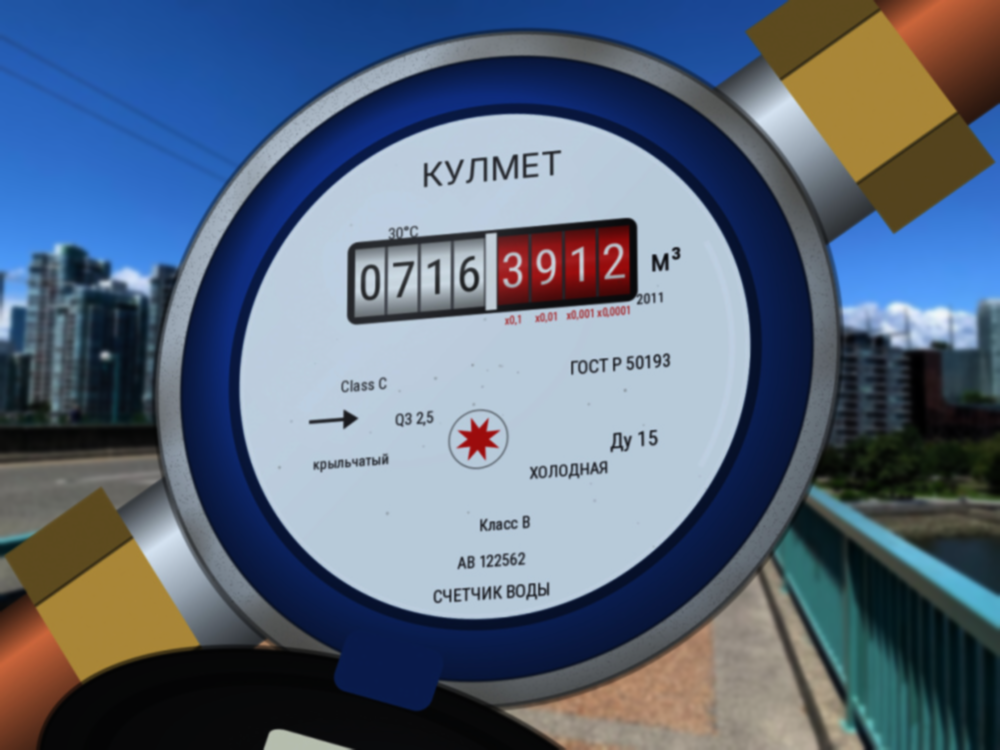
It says 716.3912 m³
